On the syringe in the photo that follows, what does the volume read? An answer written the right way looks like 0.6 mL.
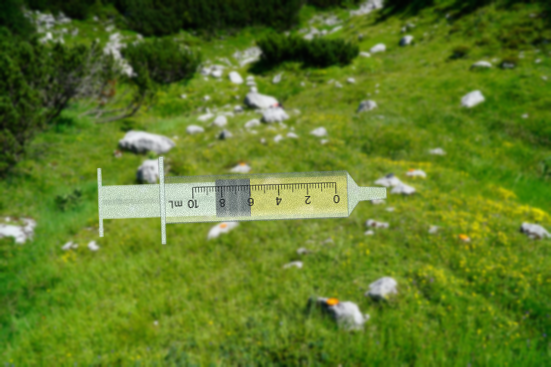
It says 6 mL
